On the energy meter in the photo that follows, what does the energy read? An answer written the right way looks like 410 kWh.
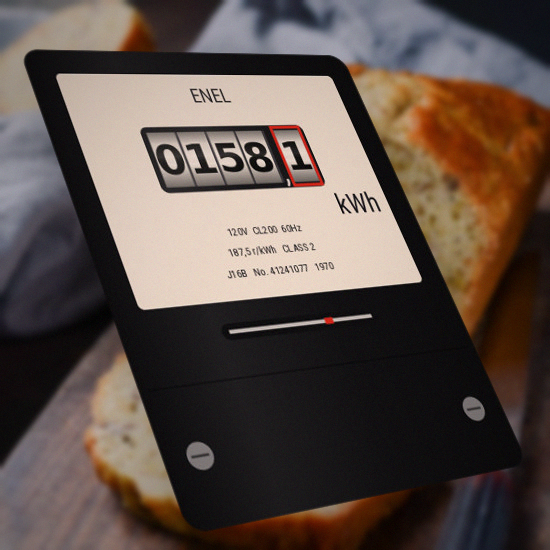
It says 158.1 kWh
